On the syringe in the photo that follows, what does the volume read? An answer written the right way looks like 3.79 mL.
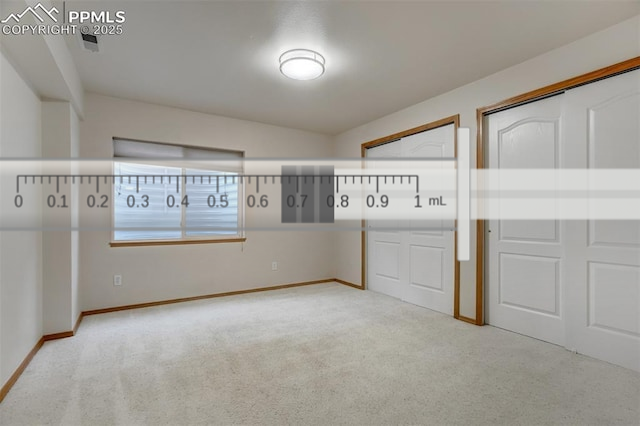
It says 0.66 mL
